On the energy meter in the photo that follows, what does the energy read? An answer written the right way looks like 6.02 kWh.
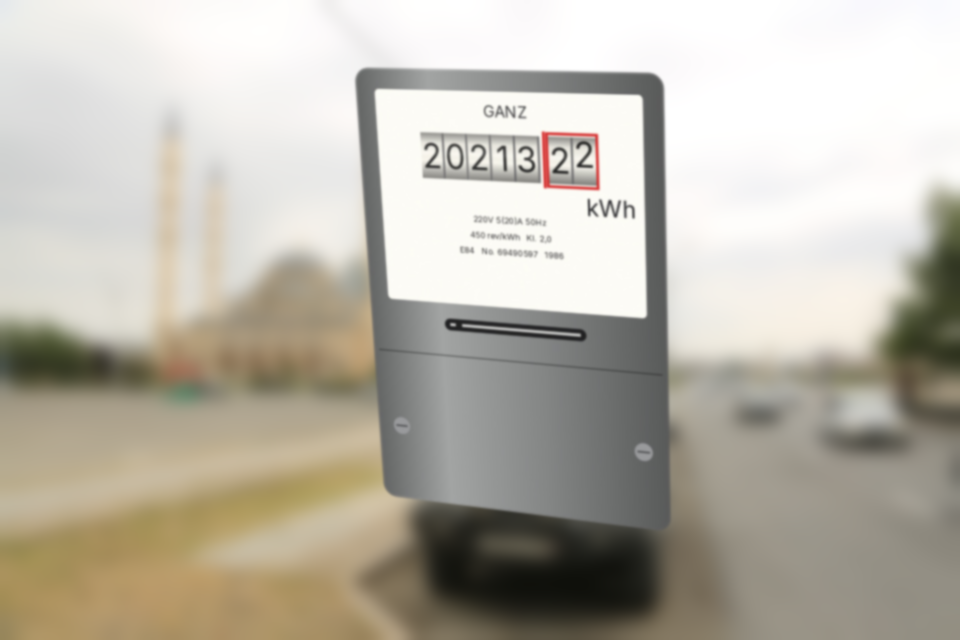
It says 20213.22 kWh
